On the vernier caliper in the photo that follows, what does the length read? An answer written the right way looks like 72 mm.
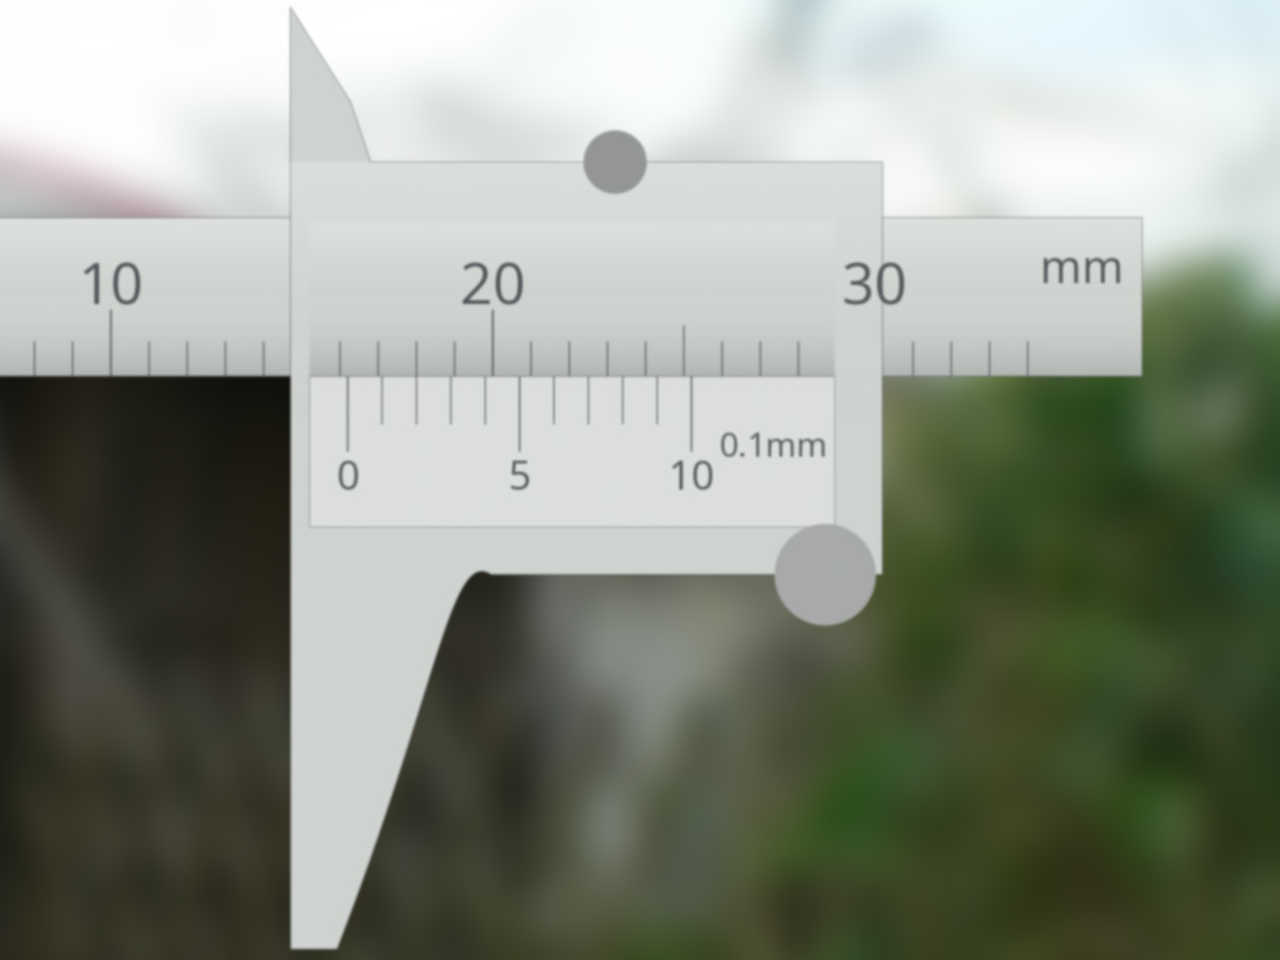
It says 16.2 mm
